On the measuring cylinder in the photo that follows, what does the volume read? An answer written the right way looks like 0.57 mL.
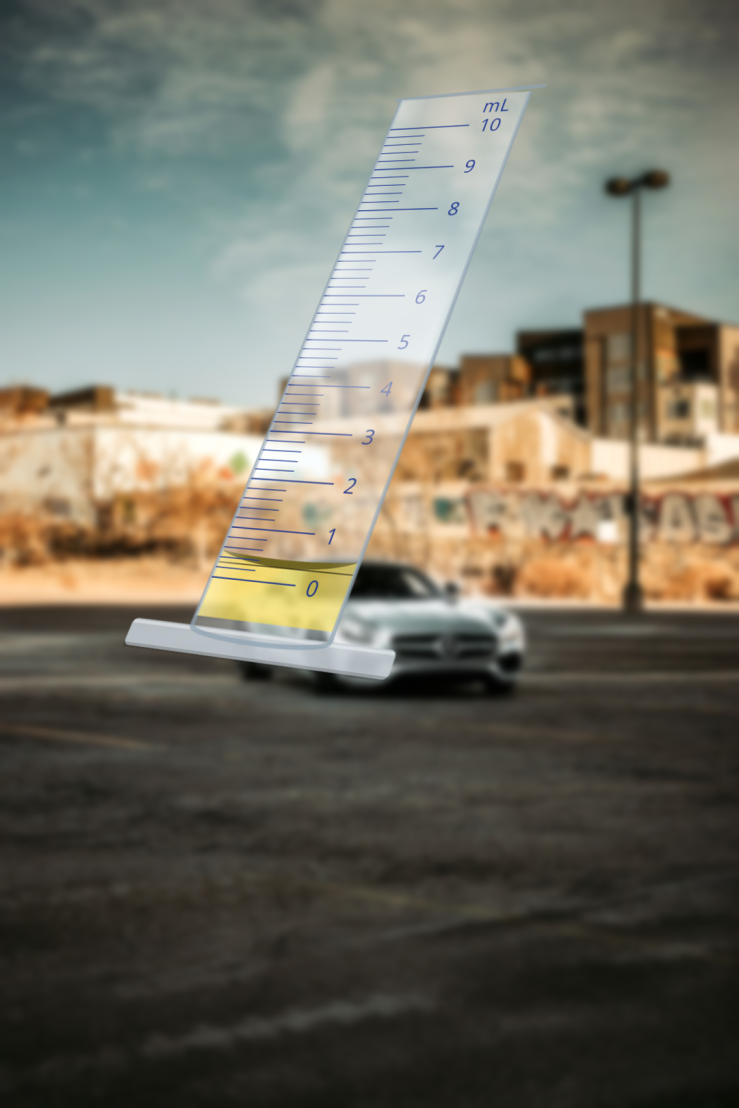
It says 0.3 mL
